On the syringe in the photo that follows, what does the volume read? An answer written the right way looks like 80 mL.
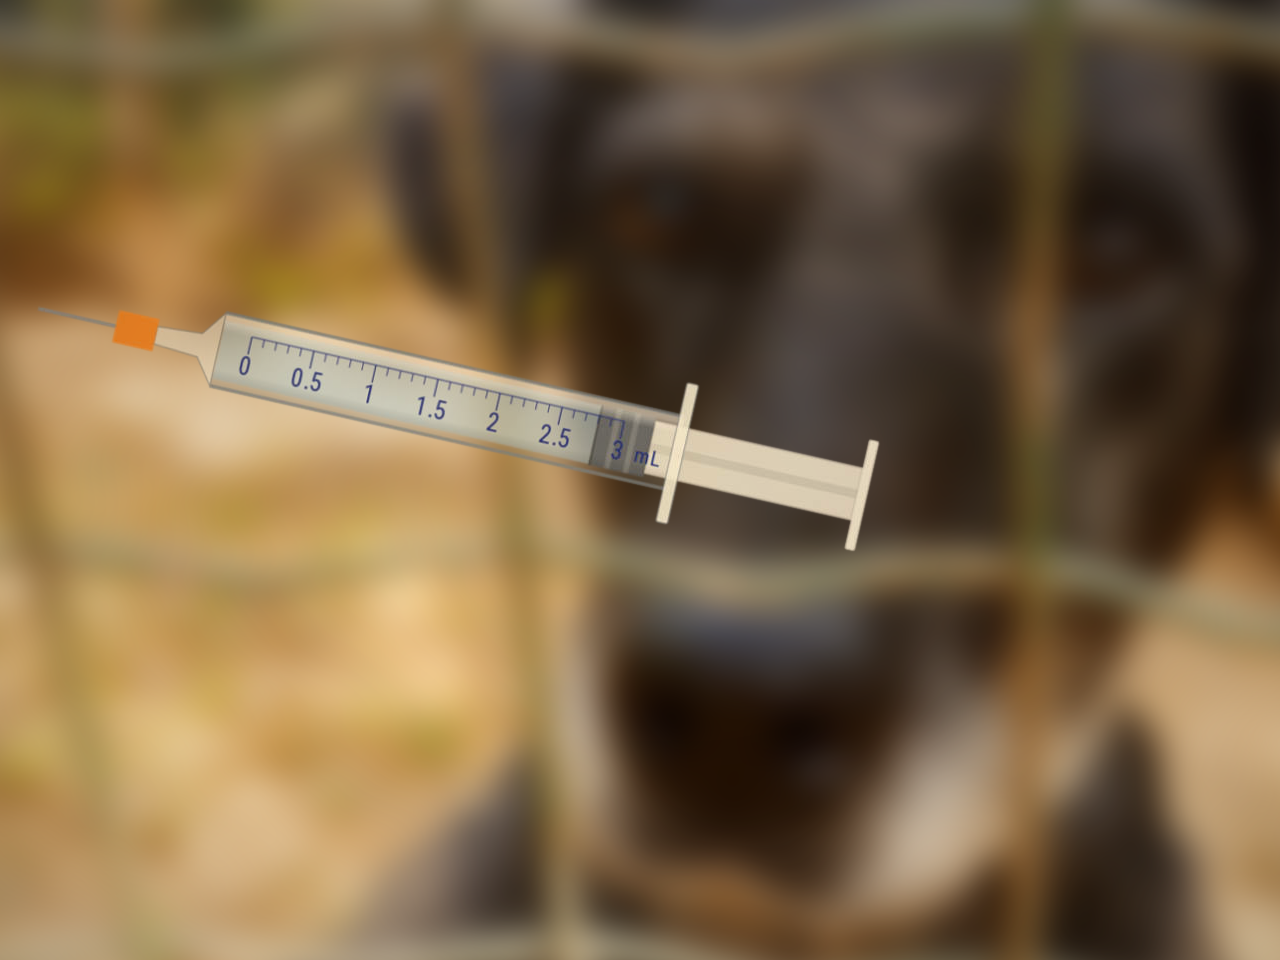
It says 2.8 mL
